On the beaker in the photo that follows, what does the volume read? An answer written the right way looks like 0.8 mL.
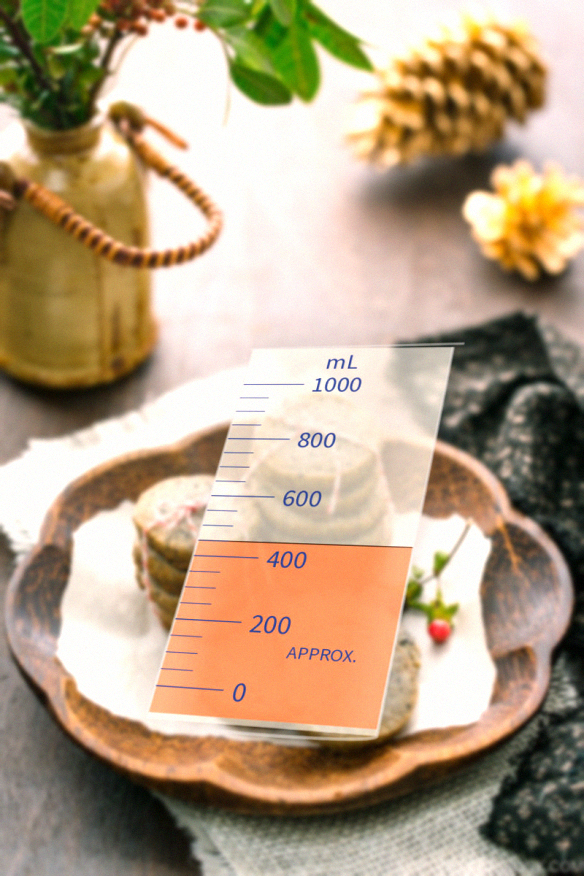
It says 450 mL
